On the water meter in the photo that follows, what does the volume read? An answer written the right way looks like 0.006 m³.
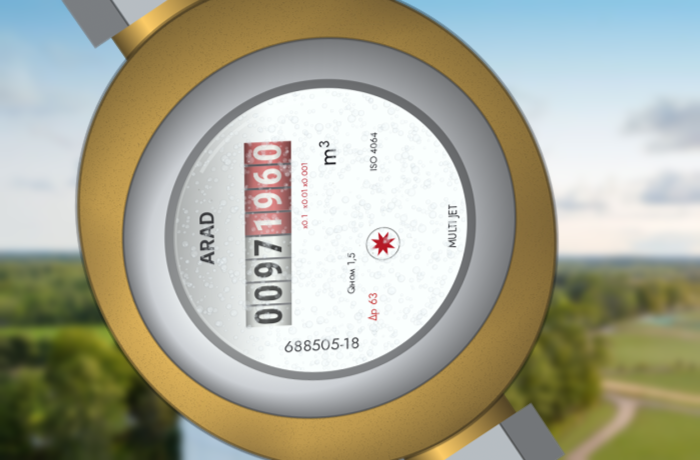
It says 97.1960 m³
